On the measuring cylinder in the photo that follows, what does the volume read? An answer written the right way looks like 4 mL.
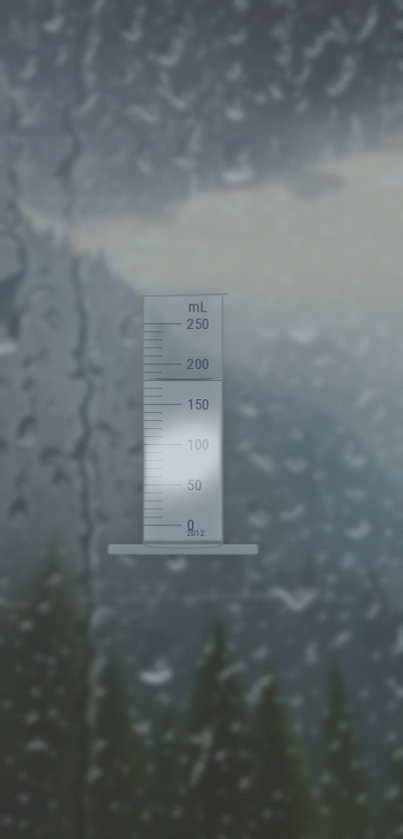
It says 180 mL
